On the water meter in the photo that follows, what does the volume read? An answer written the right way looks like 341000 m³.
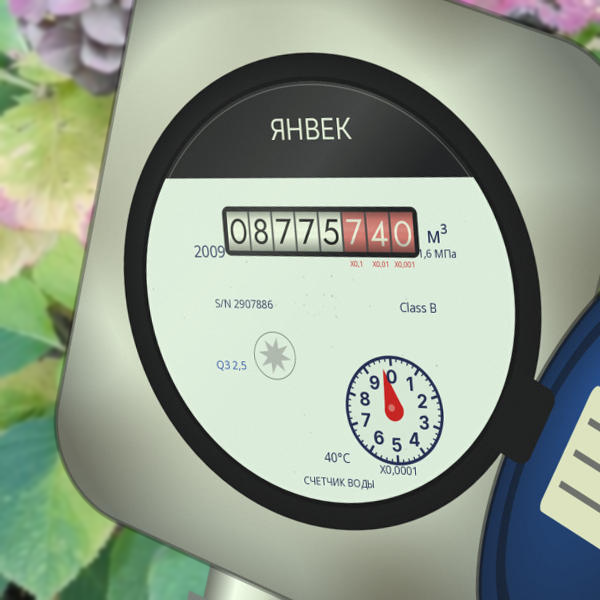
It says 8775.7399 m³
